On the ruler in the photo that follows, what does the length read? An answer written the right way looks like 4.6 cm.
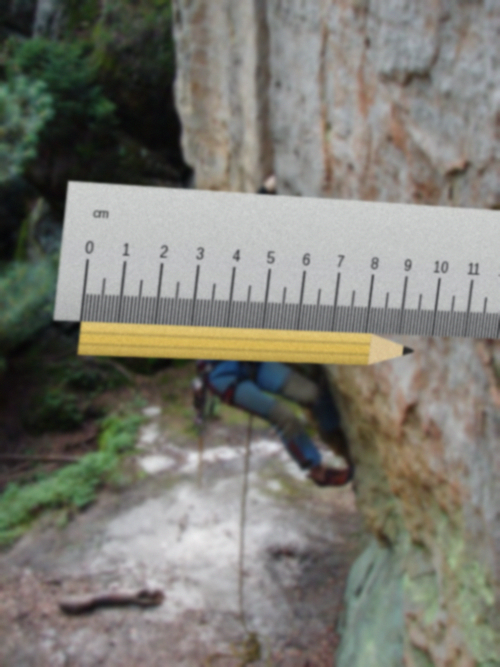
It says 9.5 cm
